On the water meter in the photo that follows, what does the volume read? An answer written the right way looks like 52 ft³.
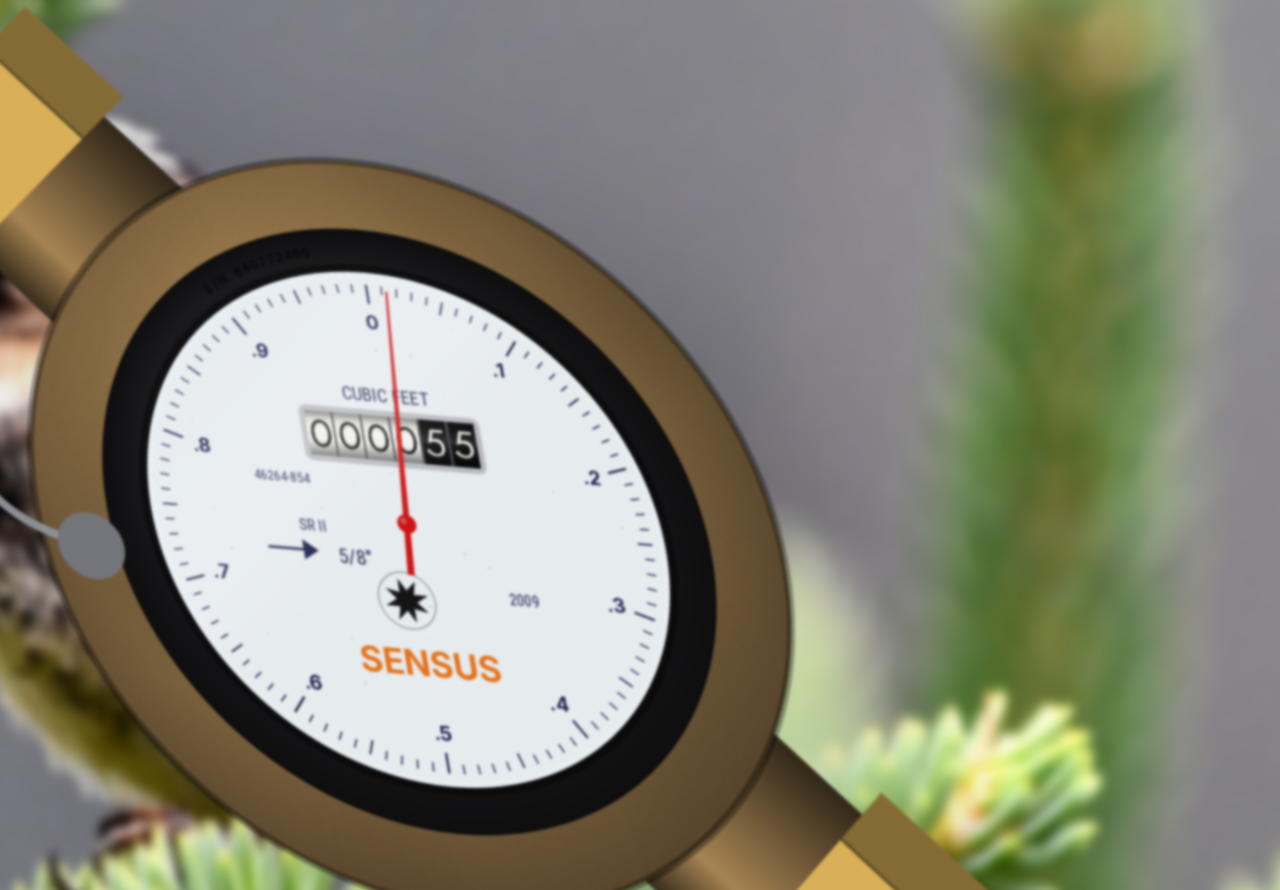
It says 55.01 ft³
